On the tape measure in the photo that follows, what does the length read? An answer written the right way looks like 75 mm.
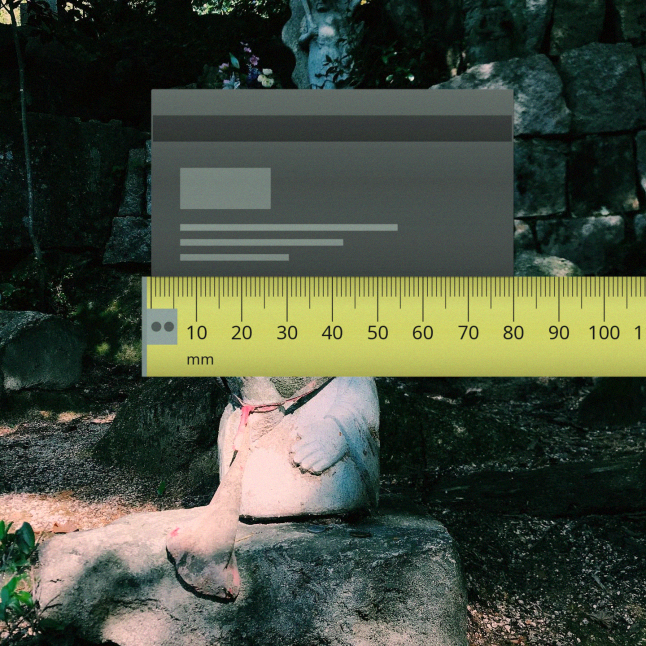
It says 80 mm
